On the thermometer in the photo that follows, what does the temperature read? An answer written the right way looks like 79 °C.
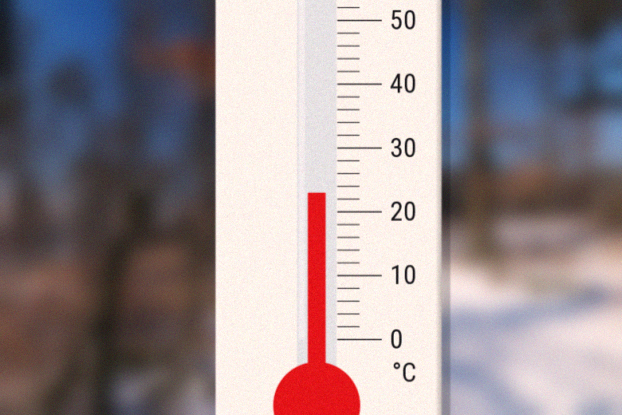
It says 23 °C
